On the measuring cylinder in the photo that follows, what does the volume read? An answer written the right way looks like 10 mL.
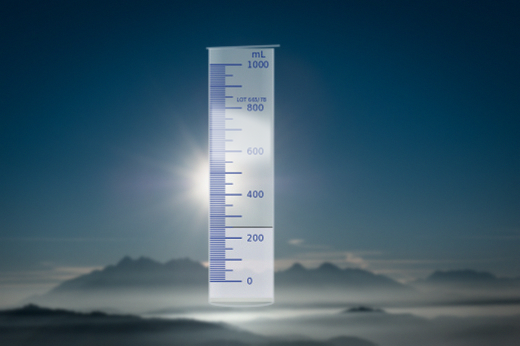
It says 250 mL
